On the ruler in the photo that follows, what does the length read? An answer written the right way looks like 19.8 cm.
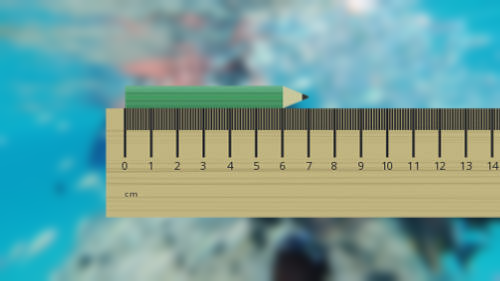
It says 7 cm
